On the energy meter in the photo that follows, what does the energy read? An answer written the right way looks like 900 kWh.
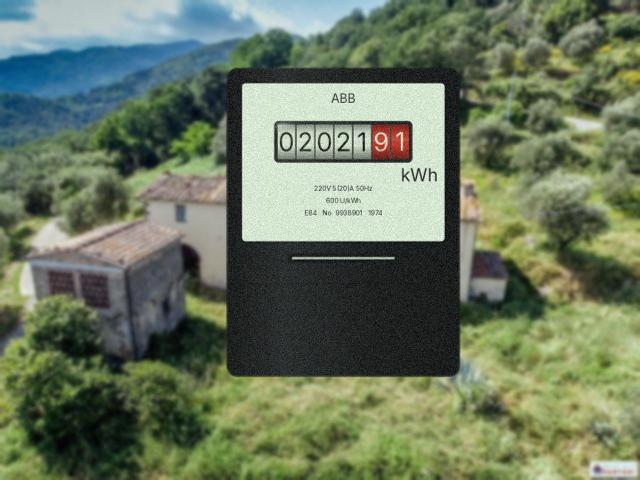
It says 2021.91 kWh
